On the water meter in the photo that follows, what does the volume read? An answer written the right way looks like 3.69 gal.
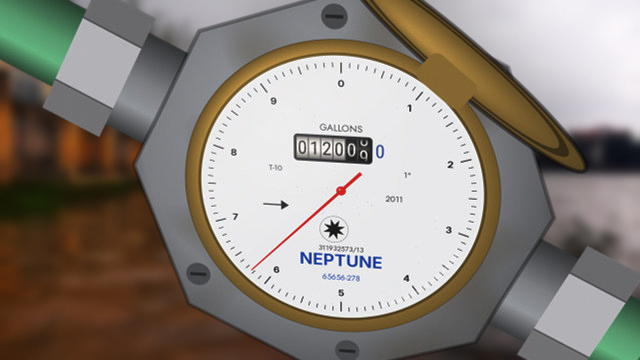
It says 120086.2 gal
